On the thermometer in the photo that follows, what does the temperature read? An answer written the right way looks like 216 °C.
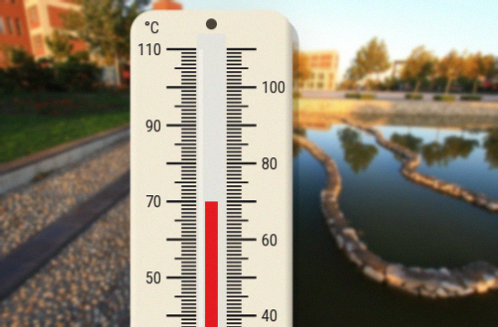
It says 70 °C
